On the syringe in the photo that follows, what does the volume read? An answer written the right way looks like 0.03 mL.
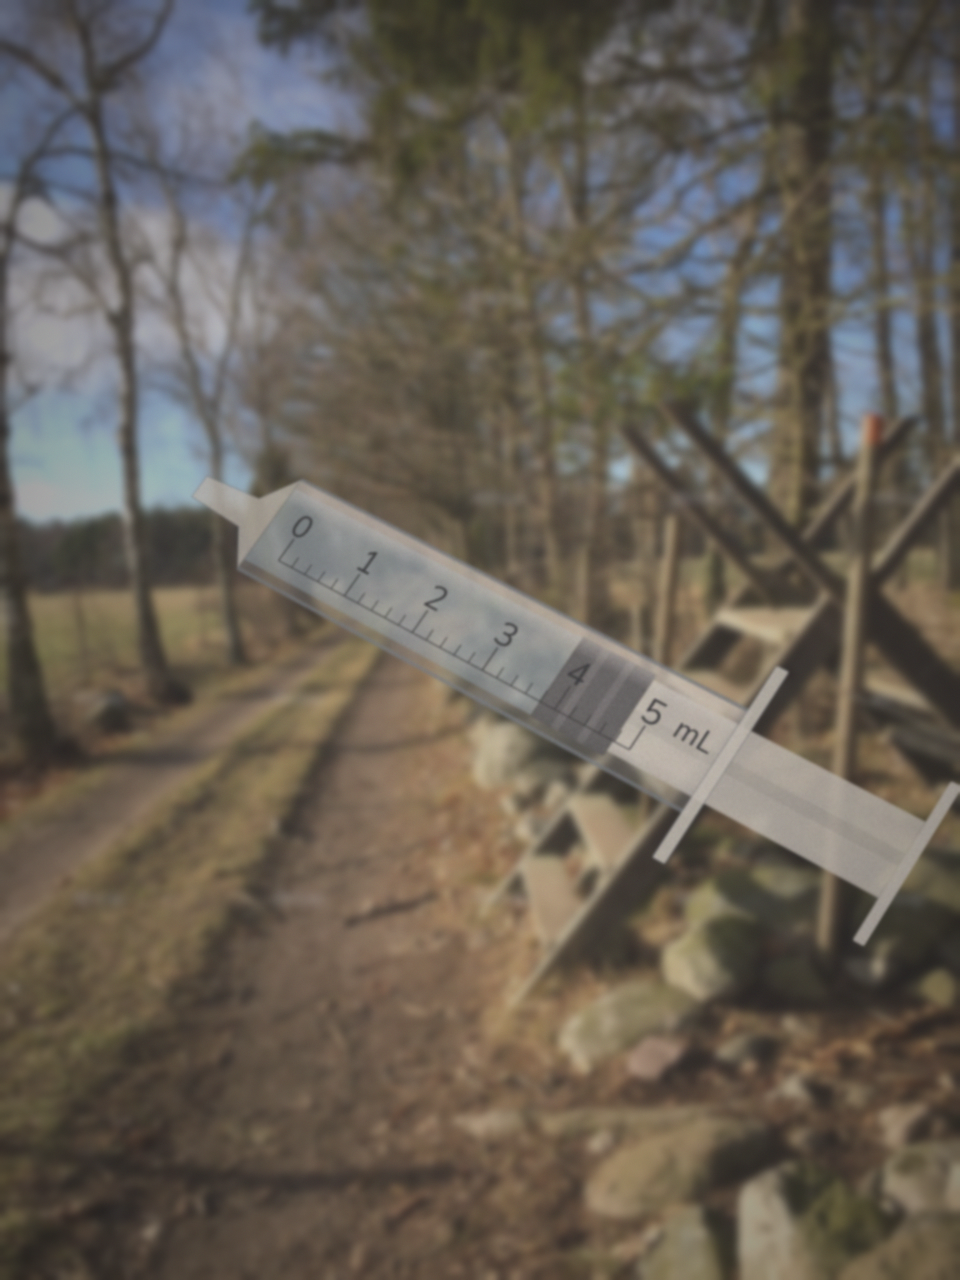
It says 3.8 mL
